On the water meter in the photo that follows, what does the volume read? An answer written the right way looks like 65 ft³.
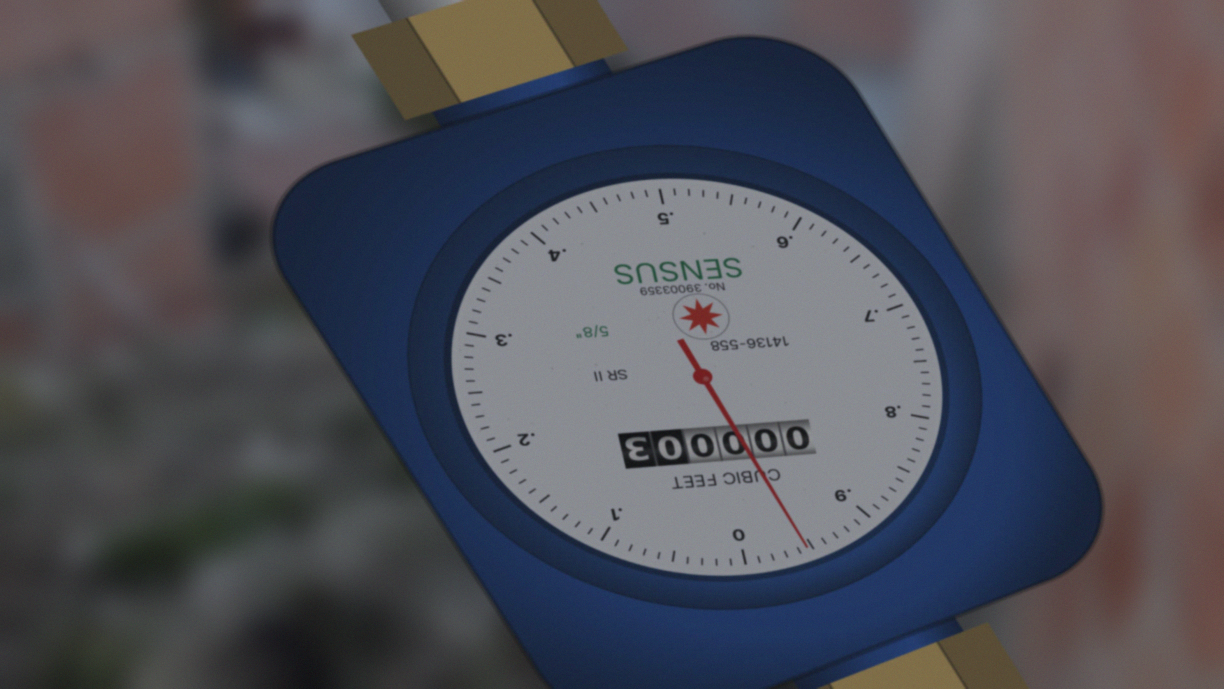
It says 2.95 ft³
